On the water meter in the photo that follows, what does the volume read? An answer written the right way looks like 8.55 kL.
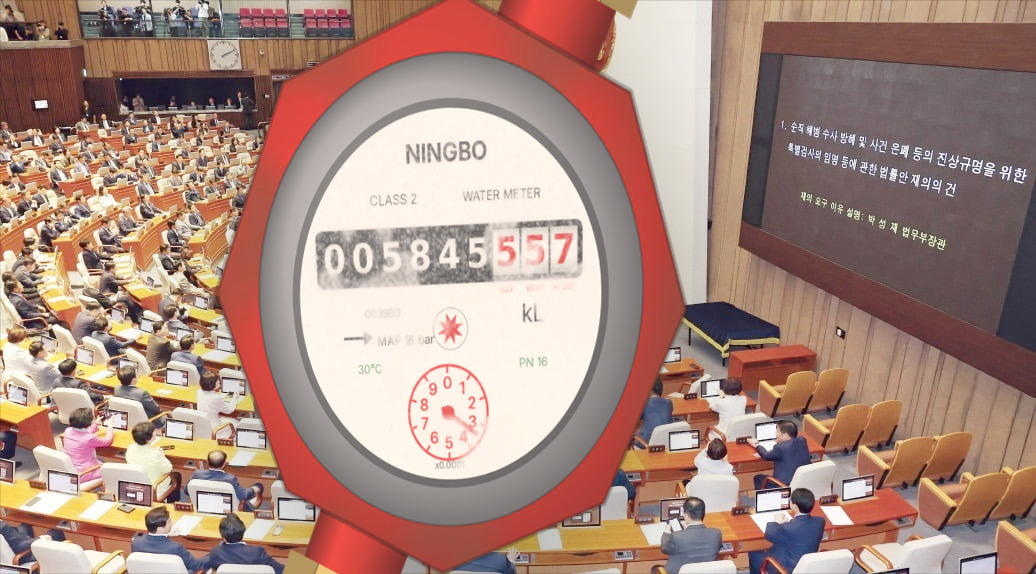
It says 5845.5573 kL
